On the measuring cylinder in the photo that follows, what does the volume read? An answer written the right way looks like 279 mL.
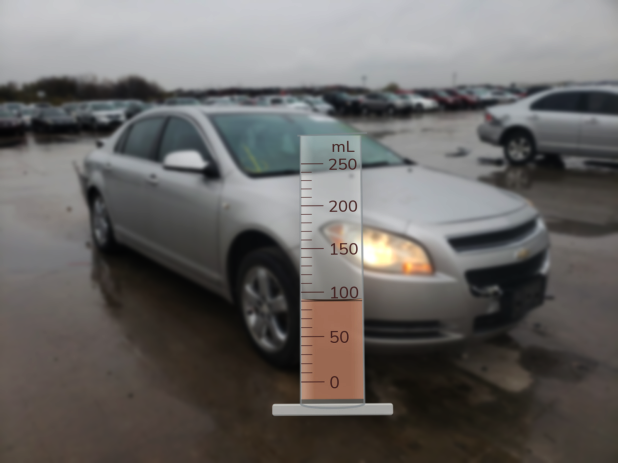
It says 90 mL
